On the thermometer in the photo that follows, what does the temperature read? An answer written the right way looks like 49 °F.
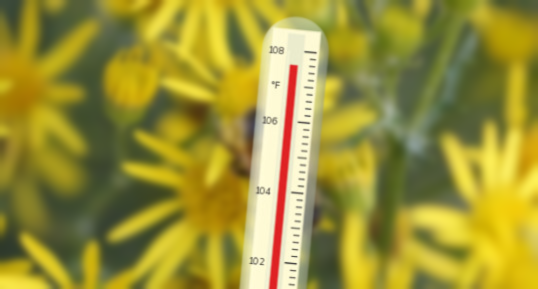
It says 107.6 °F
